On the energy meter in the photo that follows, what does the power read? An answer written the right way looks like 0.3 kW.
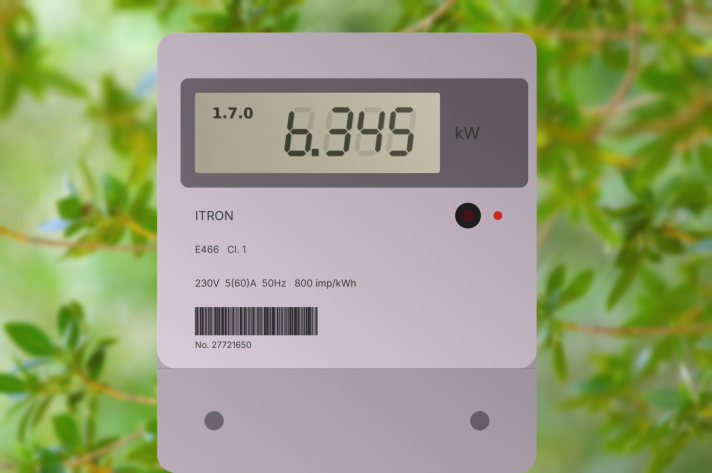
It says 6.345 kW
